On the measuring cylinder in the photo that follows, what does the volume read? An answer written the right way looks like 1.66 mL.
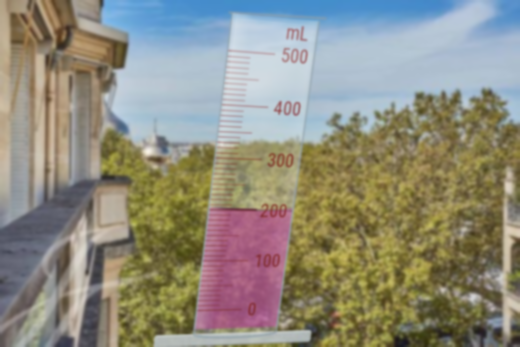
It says 200 mL
